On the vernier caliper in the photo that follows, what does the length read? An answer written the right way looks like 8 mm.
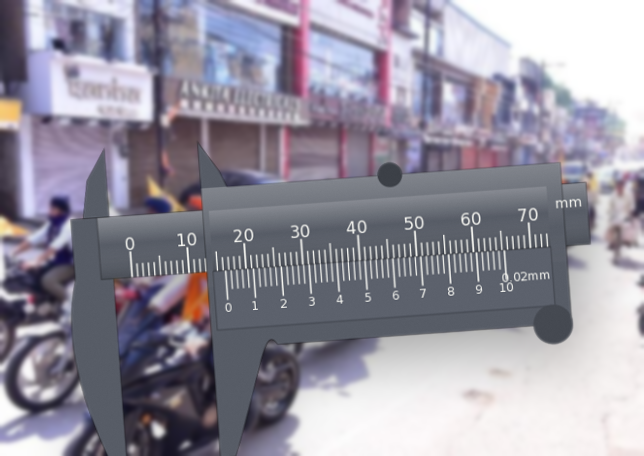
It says 16.4 mm
